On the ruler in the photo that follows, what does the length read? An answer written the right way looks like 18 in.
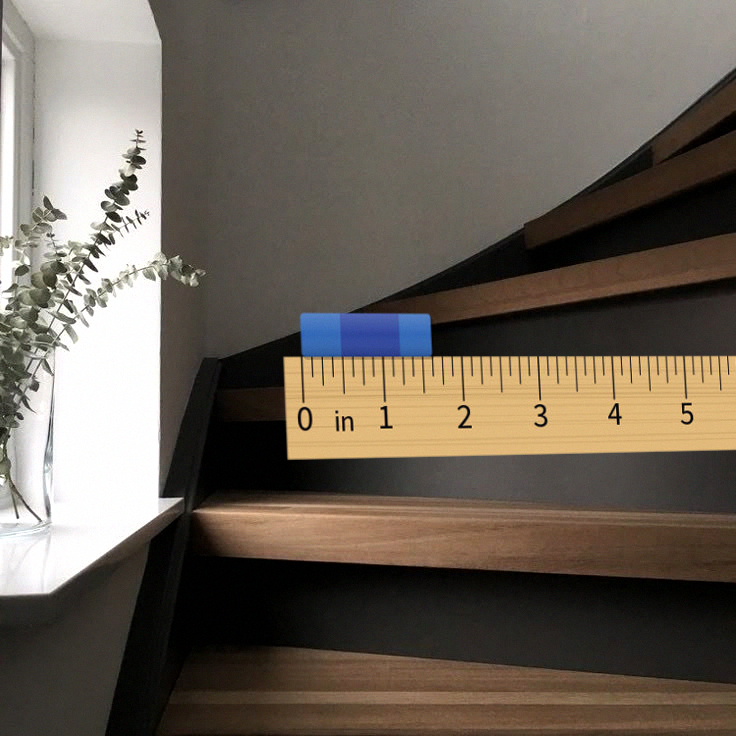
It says 1.625 in
